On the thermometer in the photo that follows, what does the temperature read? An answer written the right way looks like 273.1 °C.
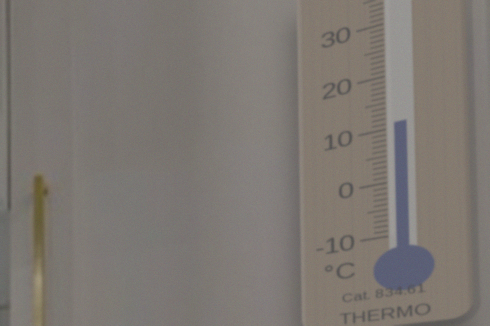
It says 11 °C
